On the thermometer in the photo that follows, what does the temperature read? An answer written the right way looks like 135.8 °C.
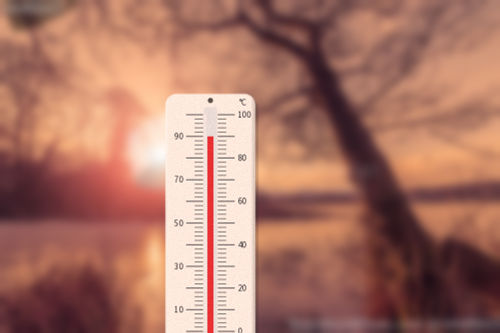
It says 90 °C
